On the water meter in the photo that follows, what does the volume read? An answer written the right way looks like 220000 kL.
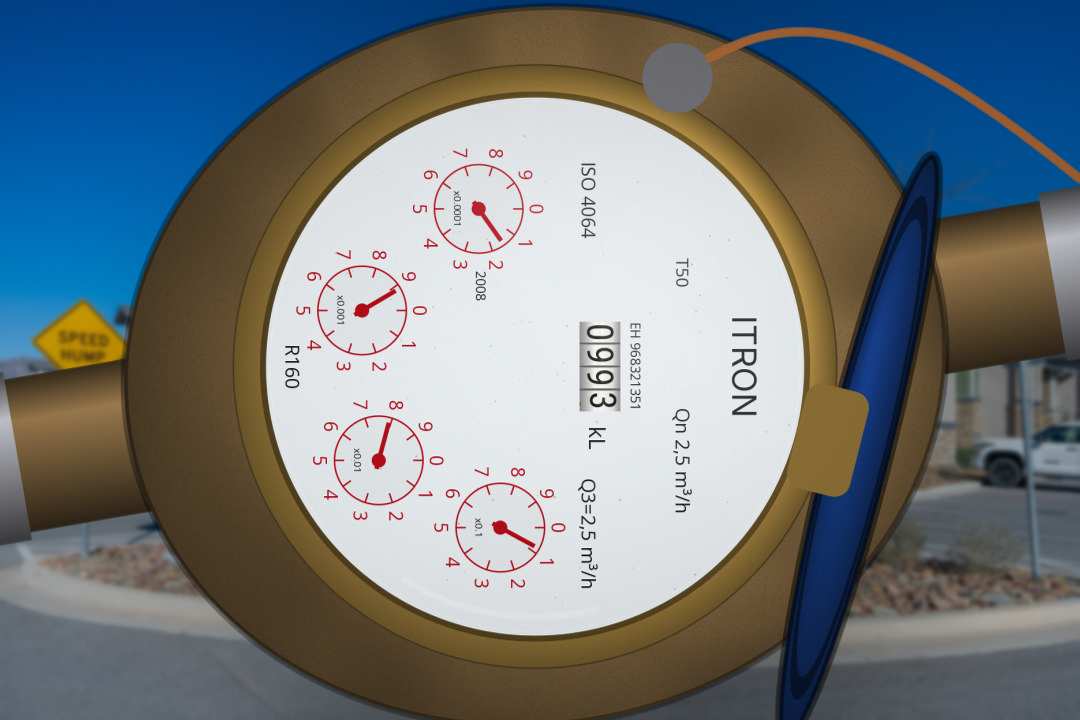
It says 993.0791 kL
